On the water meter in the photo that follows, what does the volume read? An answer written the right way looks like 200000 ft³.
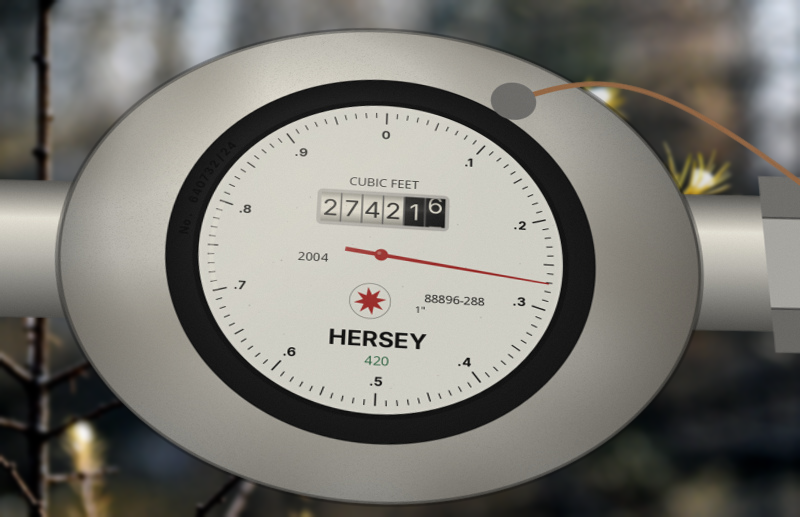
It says 274216.27 ft³
